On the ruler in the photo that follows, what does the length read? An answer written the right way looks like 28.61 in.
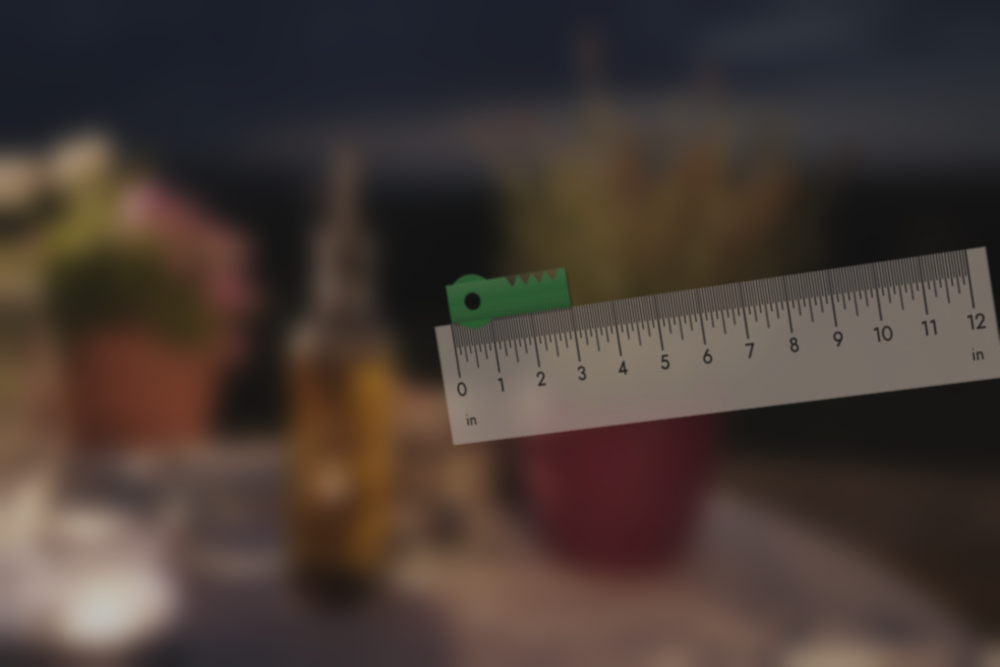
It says 3 in
